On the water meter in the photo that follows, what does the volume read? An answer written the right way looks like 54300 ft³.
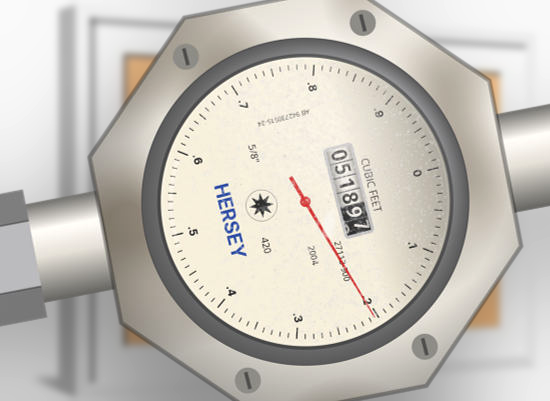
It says 51897.20 ft³
